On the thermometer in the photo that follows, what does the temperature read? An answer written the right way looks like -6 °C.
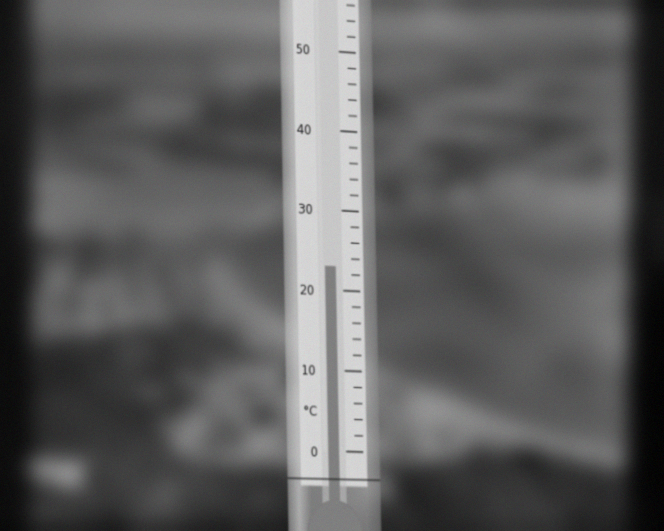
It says 23 °C
